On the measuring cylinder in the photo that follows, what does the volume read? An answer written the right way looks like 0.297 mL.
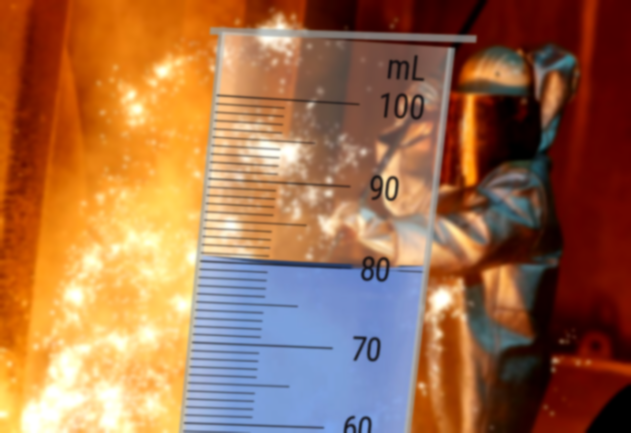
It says 80 mL
